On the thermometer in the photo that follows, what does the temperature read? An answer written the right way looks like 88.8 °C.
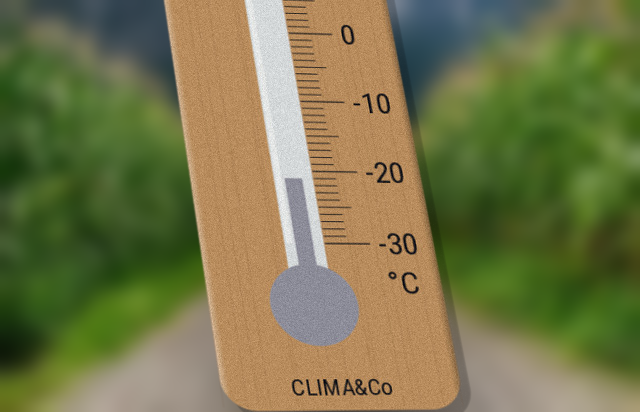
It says -21 °C
